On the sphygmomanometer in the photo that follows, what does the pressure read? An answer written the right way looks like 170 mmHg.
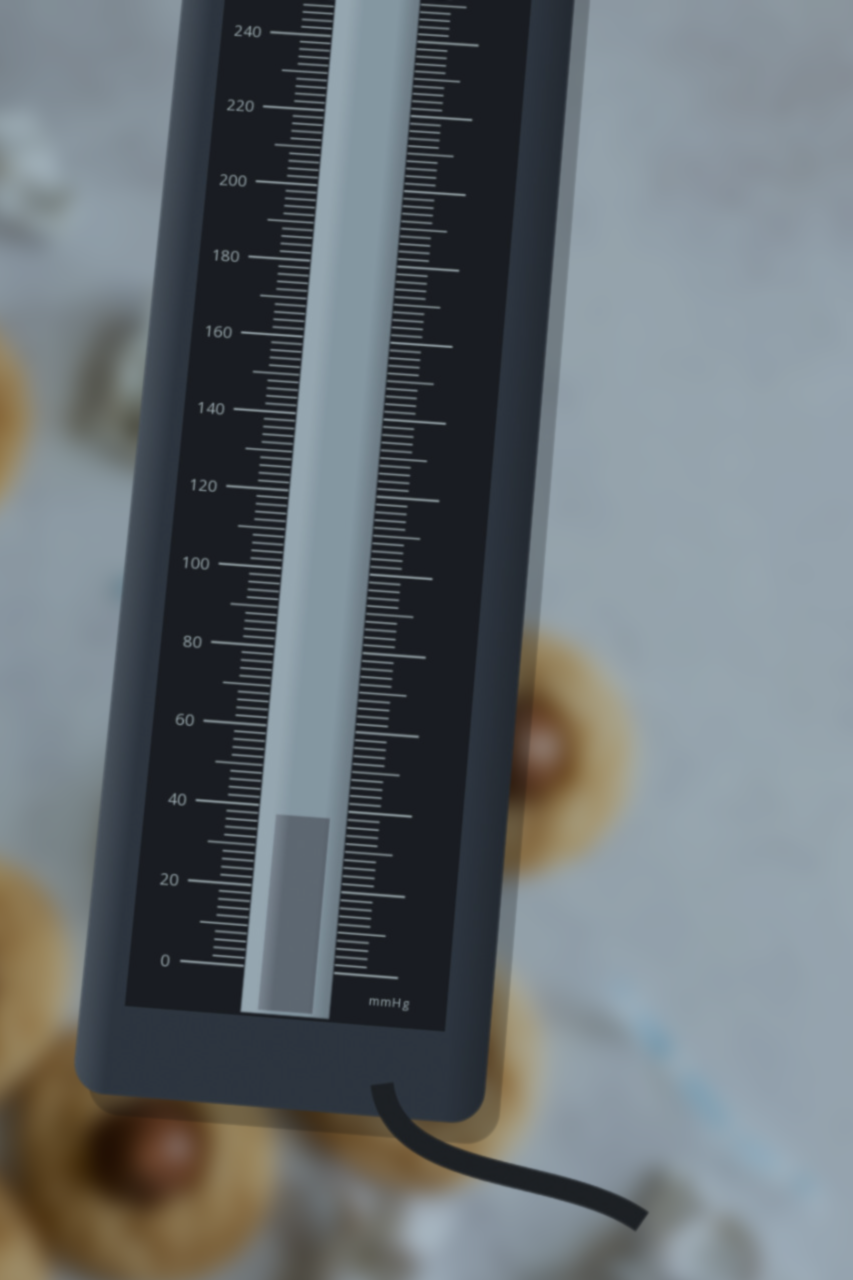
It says 38 mmHg
